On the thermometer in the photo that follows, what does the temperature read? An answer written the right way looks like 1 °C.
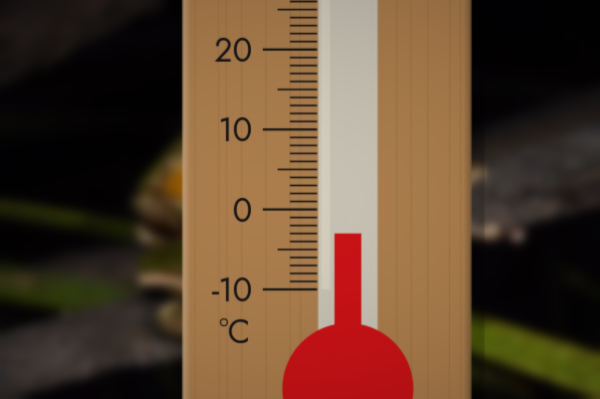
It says -3 °C
